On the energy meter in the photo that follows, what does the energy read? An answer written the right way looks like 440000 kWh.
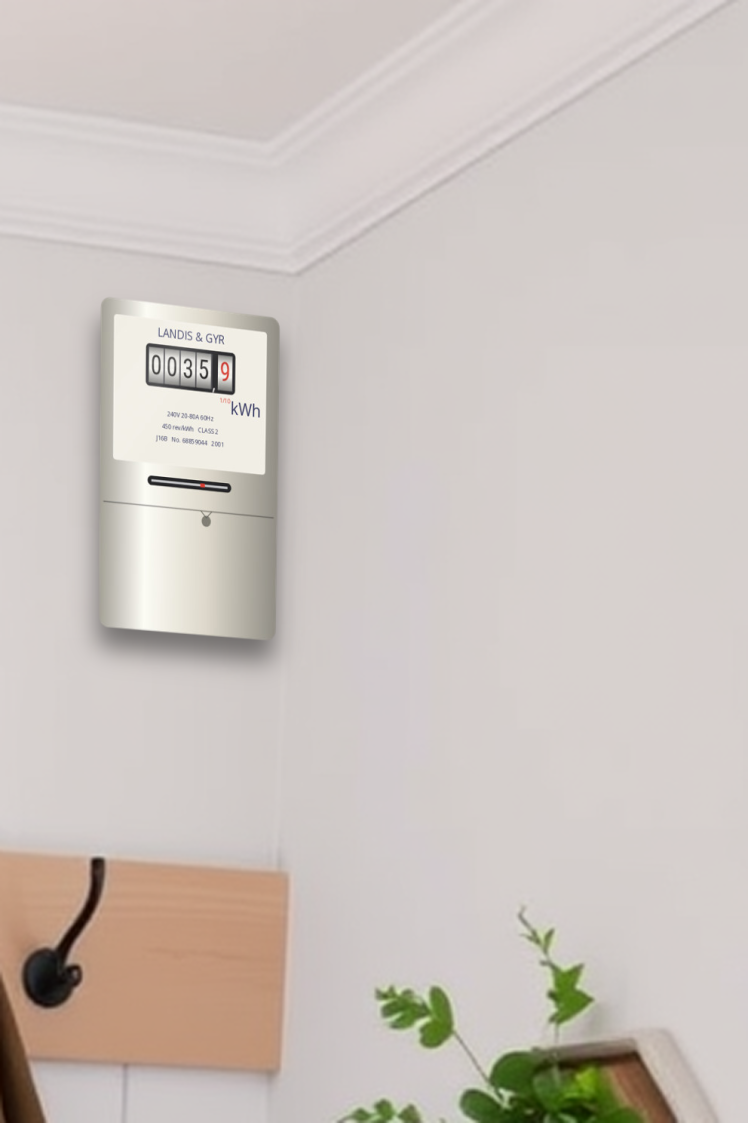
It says 35.9 kWh
